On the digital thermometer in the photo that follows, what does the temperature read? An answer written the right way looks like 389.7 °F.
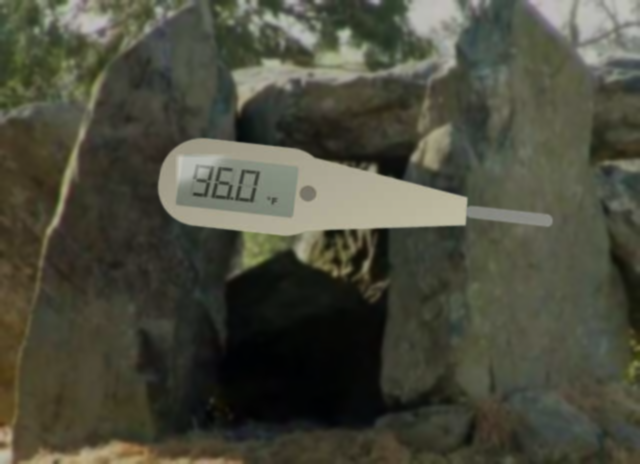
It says 96.0 °F
